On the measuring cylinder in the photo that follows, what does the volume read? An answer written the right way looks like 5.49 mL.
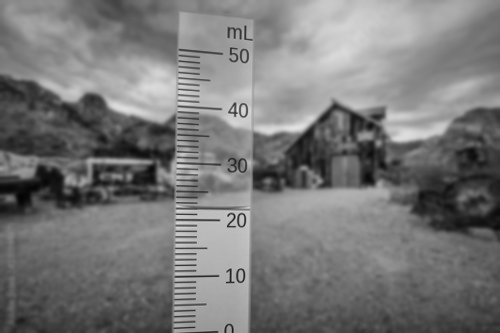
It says 22 mL
